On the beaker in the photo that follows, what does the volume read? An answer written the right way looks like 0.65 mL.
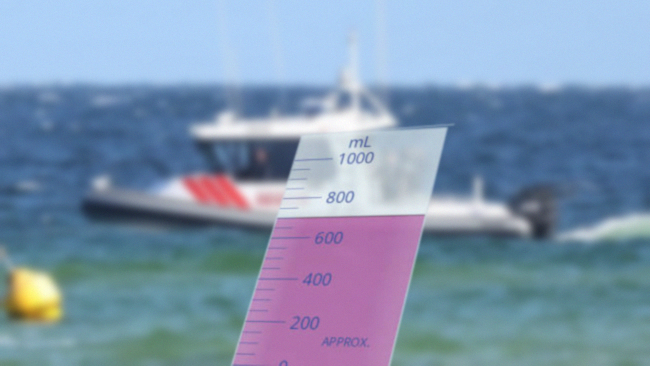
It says 700 mL
